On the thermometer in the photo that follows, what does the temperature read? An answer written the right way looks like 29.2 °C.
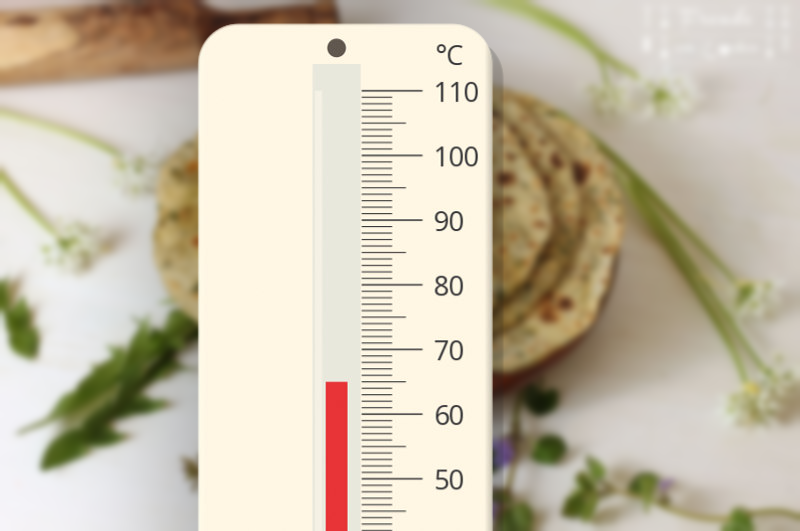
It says 65 °C
